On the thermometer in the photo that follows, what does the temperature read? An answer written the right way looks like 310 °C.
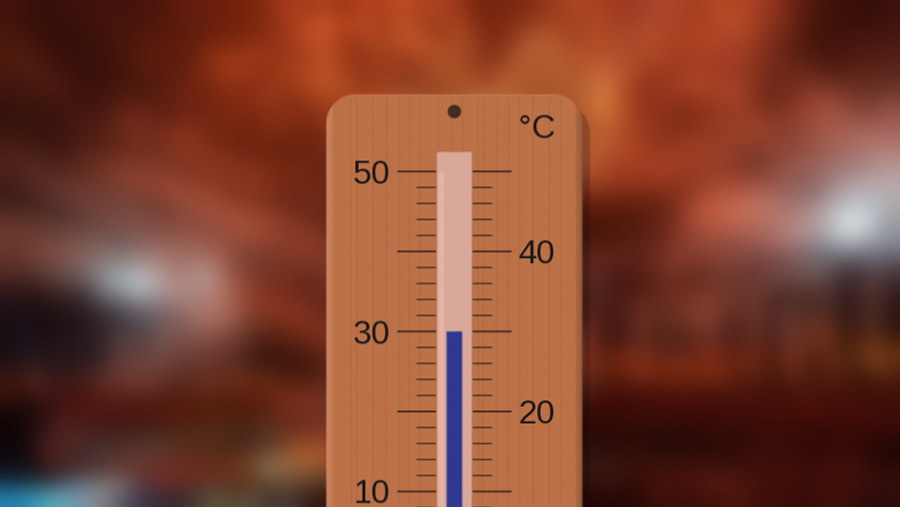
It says 30 °C
